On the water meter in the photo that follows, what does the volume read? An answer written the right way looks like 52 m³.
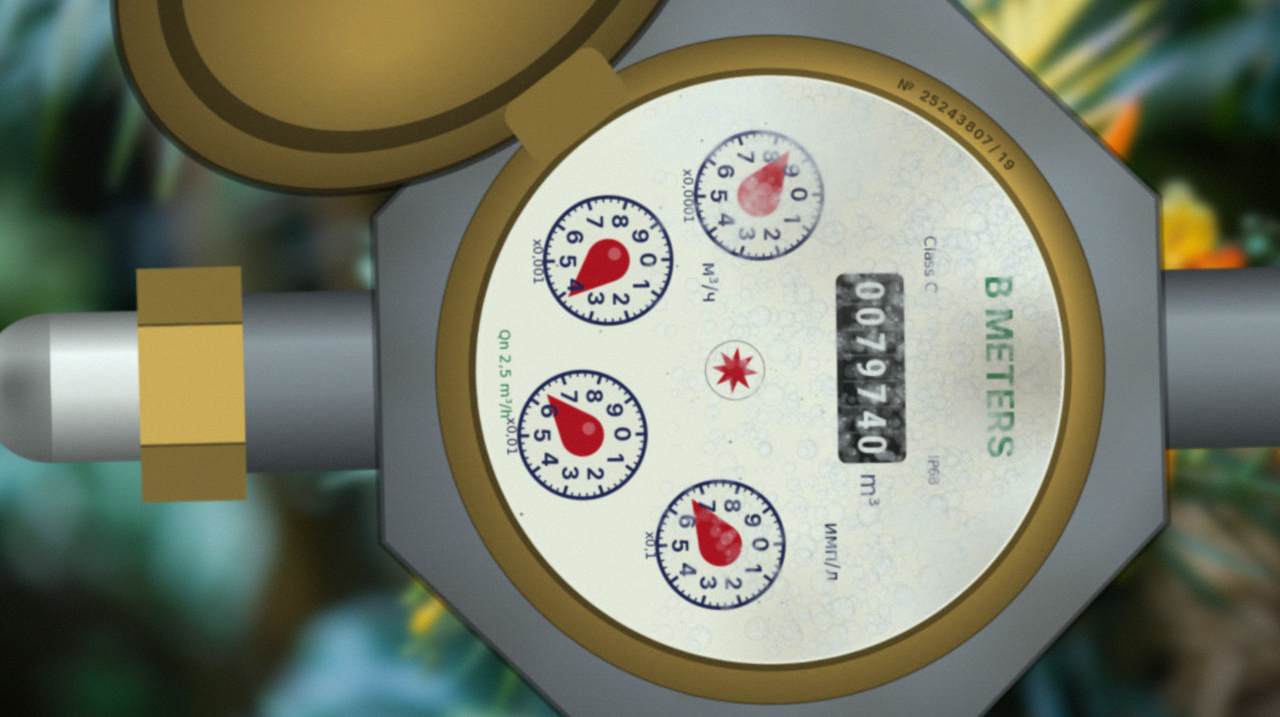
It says 79740.6638 m³
